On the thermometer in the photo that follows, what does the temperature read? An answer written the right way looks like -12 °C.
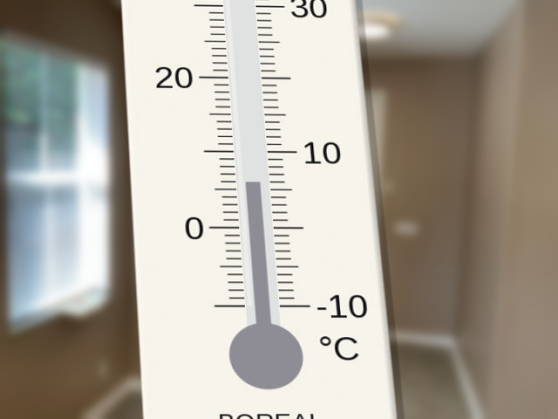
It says 6 °C
